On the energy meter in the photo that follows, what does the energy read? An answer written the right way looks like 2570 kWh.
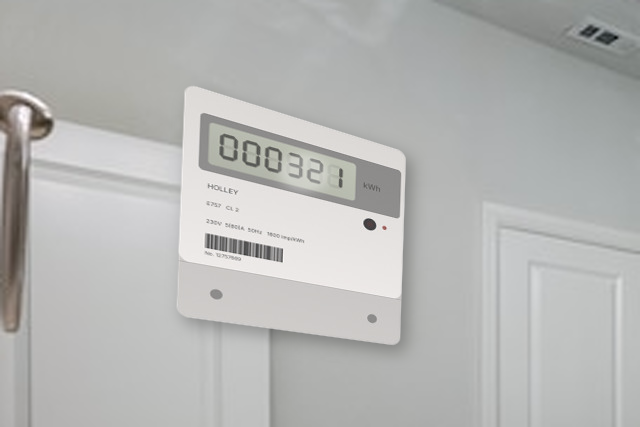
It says 321 kWh
